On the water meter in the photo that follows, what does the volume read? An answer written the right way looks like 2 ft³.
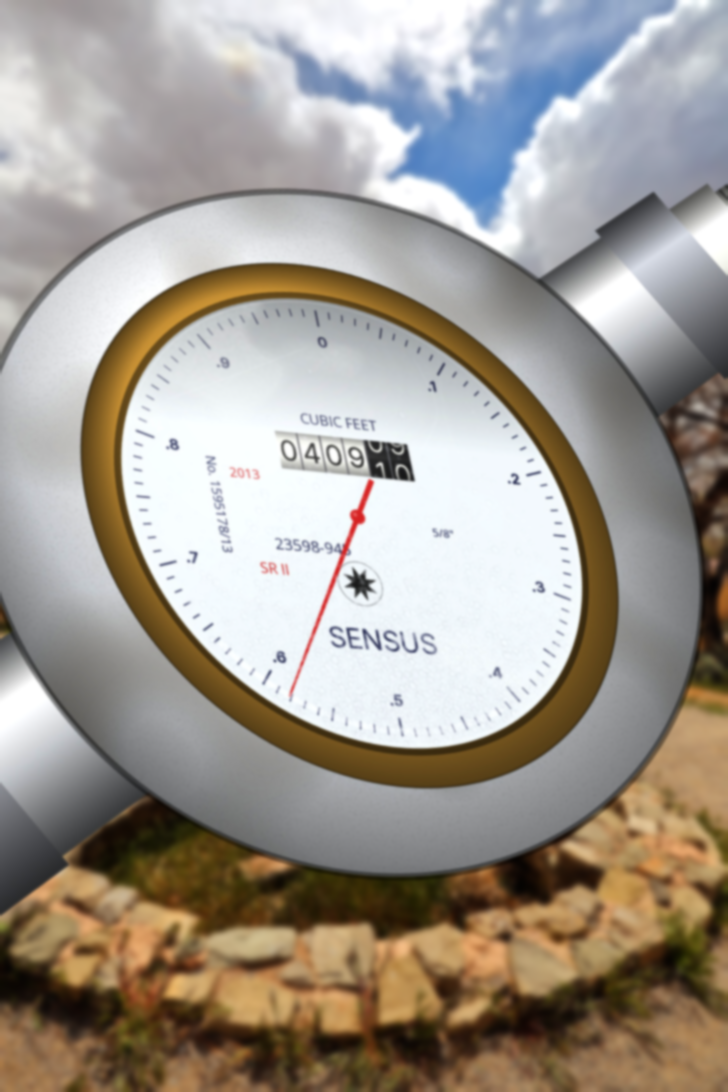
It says 40909.58 ft³
